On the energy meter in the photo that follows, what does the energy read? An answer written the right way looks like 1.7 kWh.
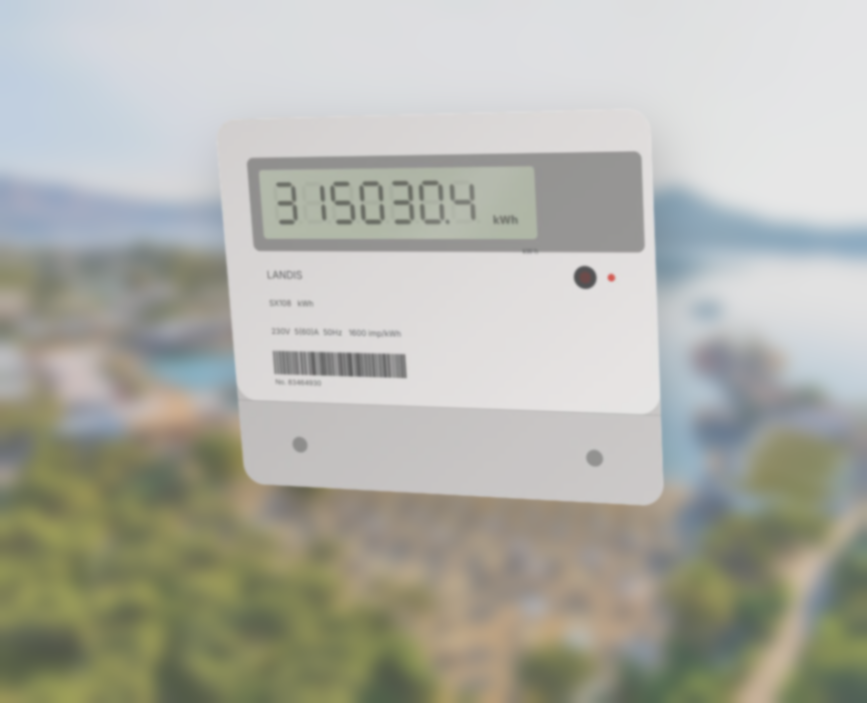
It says 315030.4 kWh
